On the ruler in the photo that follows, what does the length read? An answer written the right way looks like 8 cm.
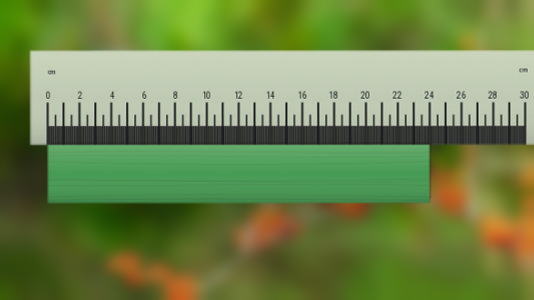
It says 24 cm
